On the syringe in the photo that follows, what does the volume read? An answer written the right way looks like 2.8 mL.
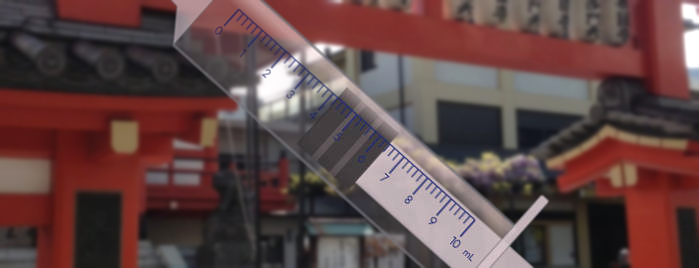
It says 4.2 mL
